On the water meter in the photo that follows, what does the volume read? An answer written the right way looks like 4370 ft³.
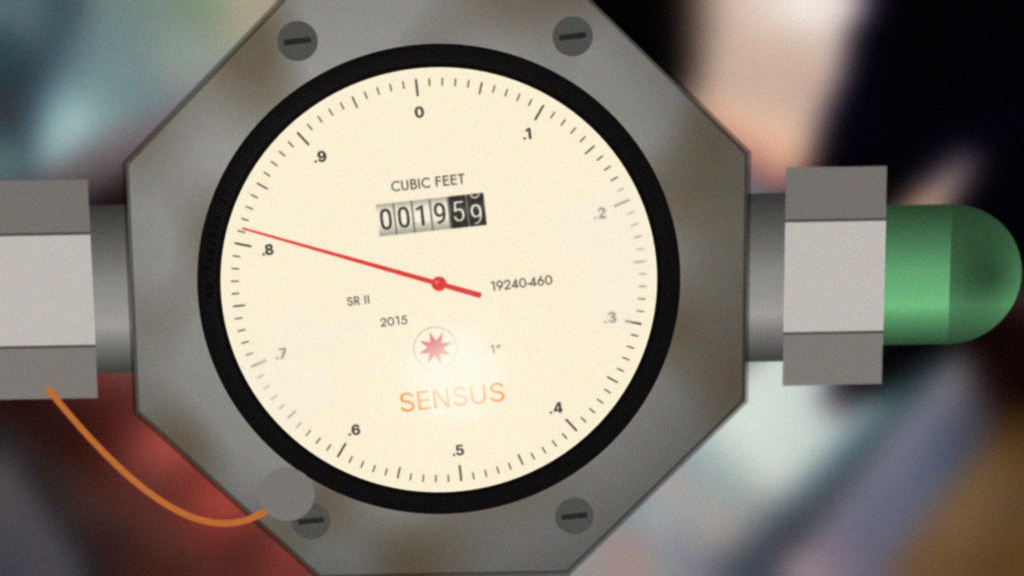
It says 1958.81 ft³
